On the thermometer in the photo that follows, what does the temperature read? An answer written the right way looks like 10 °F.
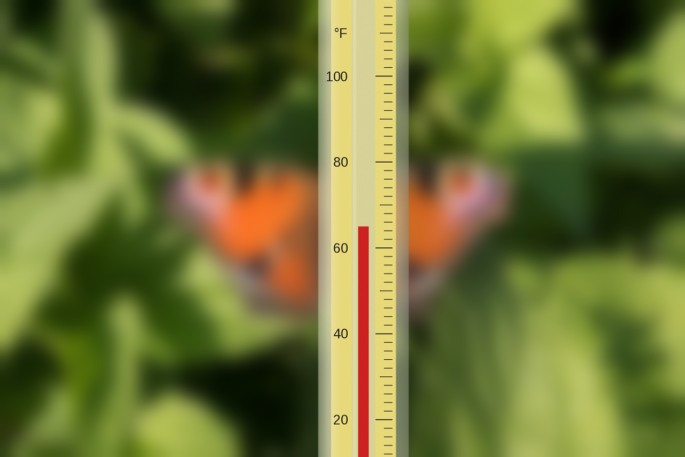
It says 65 °F
